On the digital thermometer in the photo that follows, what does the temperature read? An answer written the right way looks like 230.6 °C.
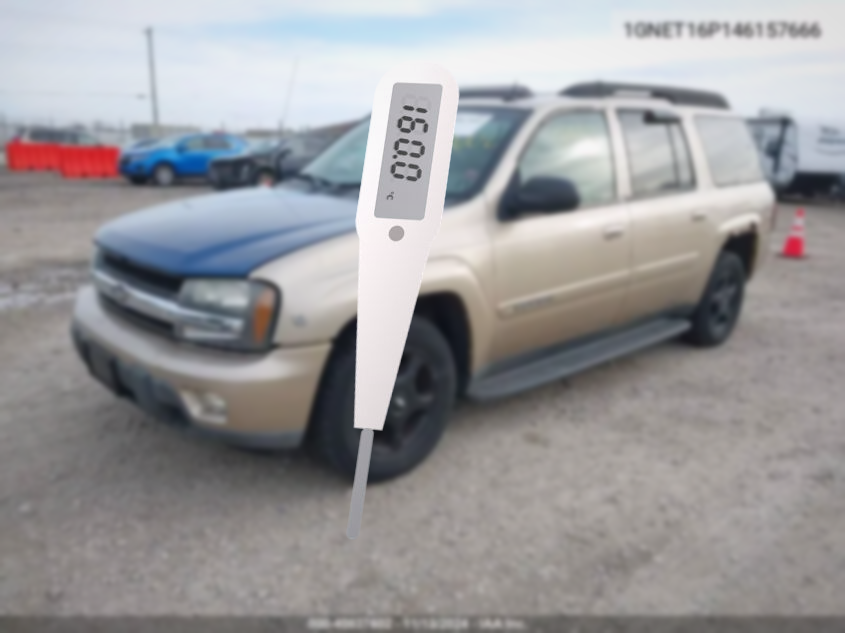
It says 160.0 °C
